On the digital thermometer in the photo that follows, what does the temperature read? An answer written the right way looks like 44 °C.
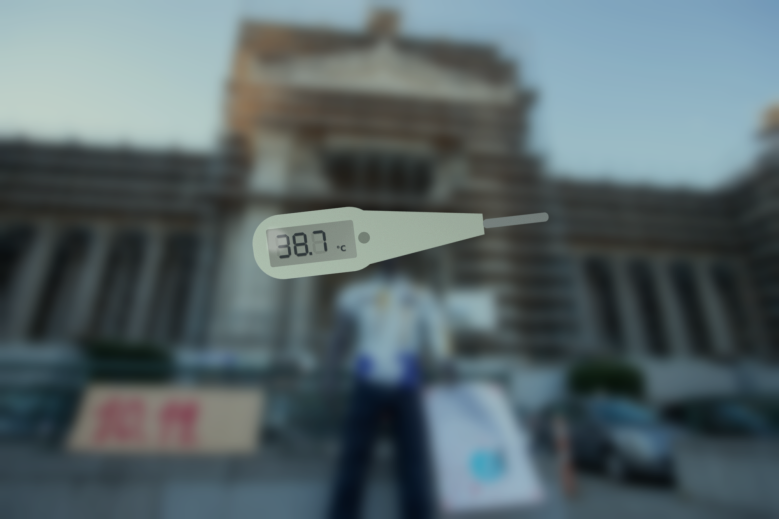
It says 38.7 °C
